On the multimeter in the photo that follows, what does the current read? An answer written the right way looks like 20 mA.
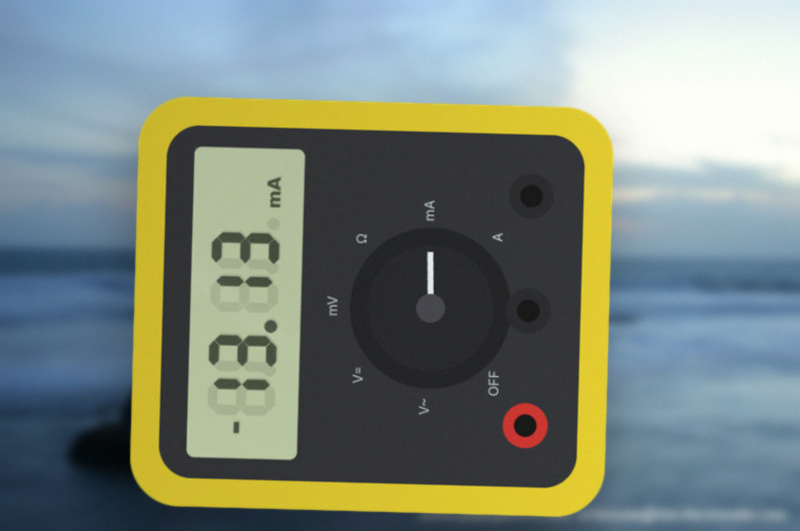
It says -13.13 mA
